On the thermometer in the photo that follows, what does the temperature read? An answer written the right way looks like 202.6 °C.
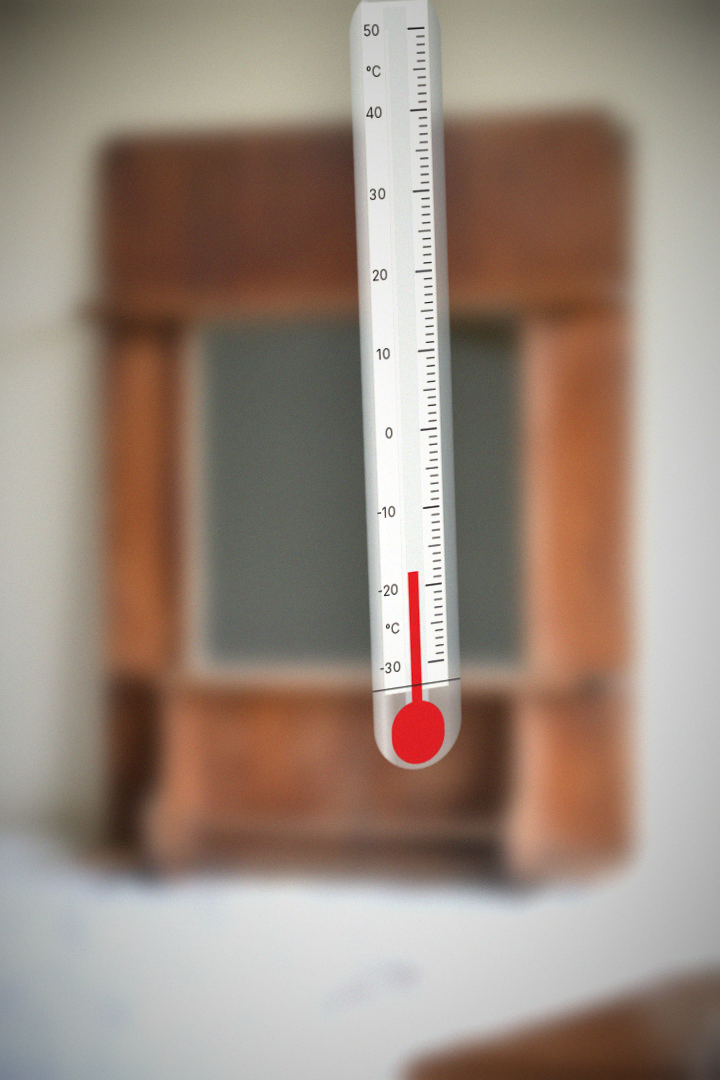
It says -18 °C
